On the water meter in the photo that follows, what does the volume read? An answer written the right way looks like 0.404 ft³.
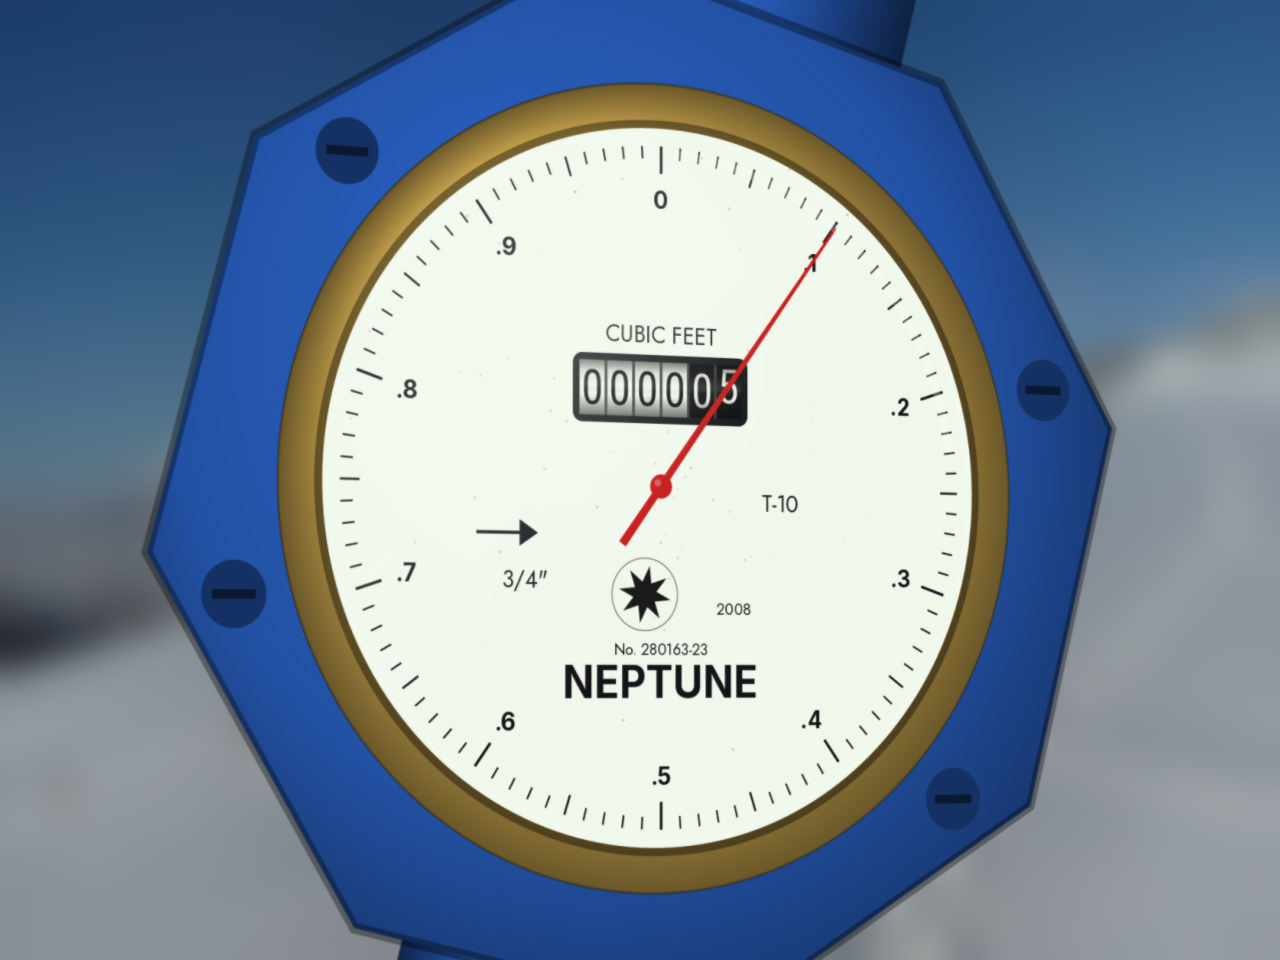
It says 5.10 ft³
